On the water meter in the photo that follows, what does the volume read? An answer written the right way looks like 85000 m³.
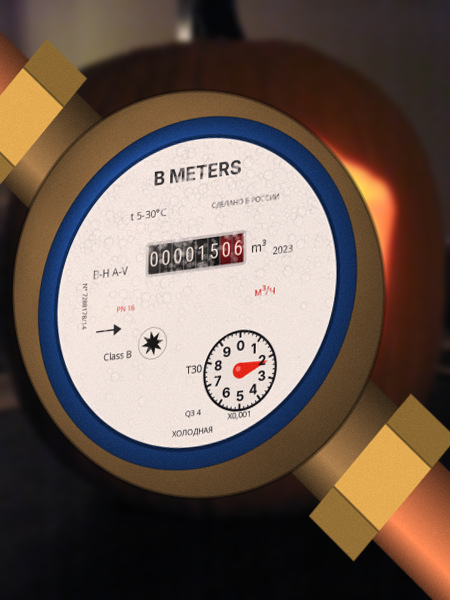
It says 15.062 m³
